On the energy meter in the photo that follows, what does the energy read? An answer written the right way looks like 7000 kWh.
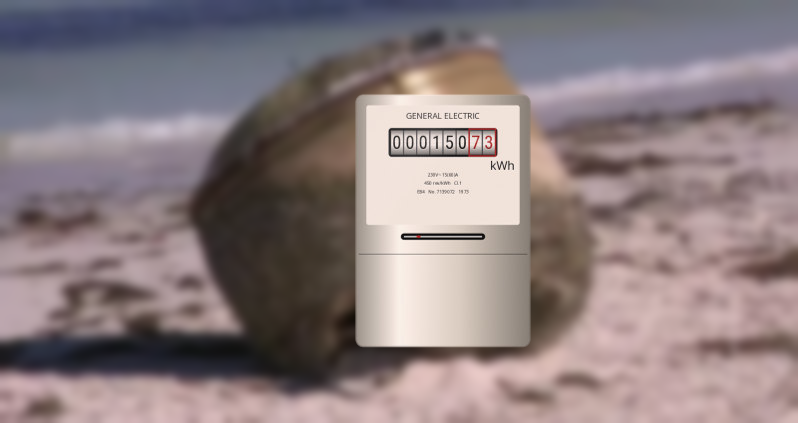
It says 150.73 kWh
